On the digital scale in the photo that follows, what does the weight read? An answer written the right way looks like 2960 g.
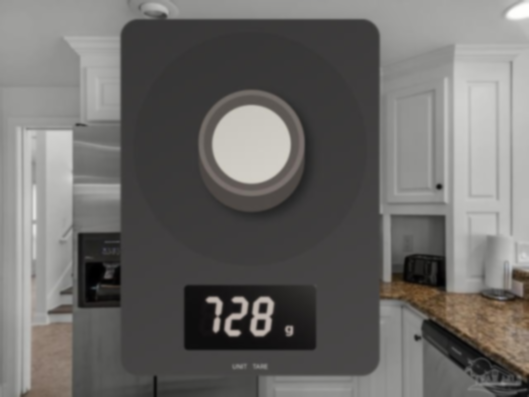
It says 728 g
